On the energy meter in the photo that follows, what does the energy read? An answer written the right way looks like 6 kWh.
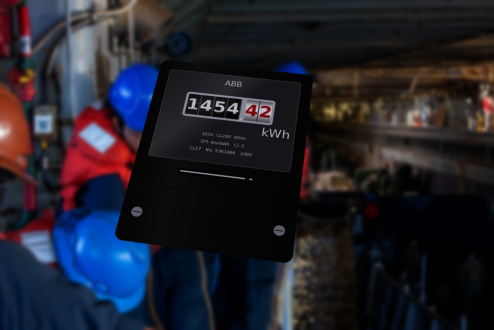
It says 1454.42 kWh
